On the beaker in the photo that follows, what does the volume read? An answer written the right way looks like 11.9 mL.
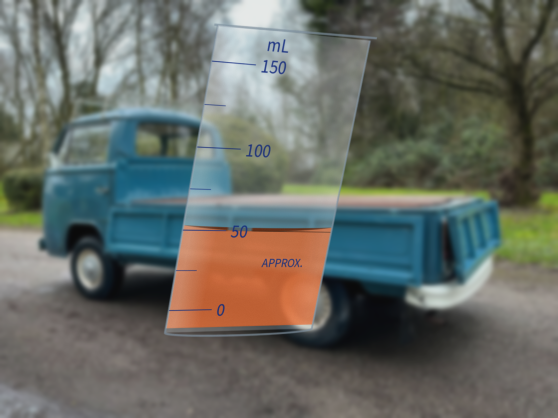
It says 50 mL
